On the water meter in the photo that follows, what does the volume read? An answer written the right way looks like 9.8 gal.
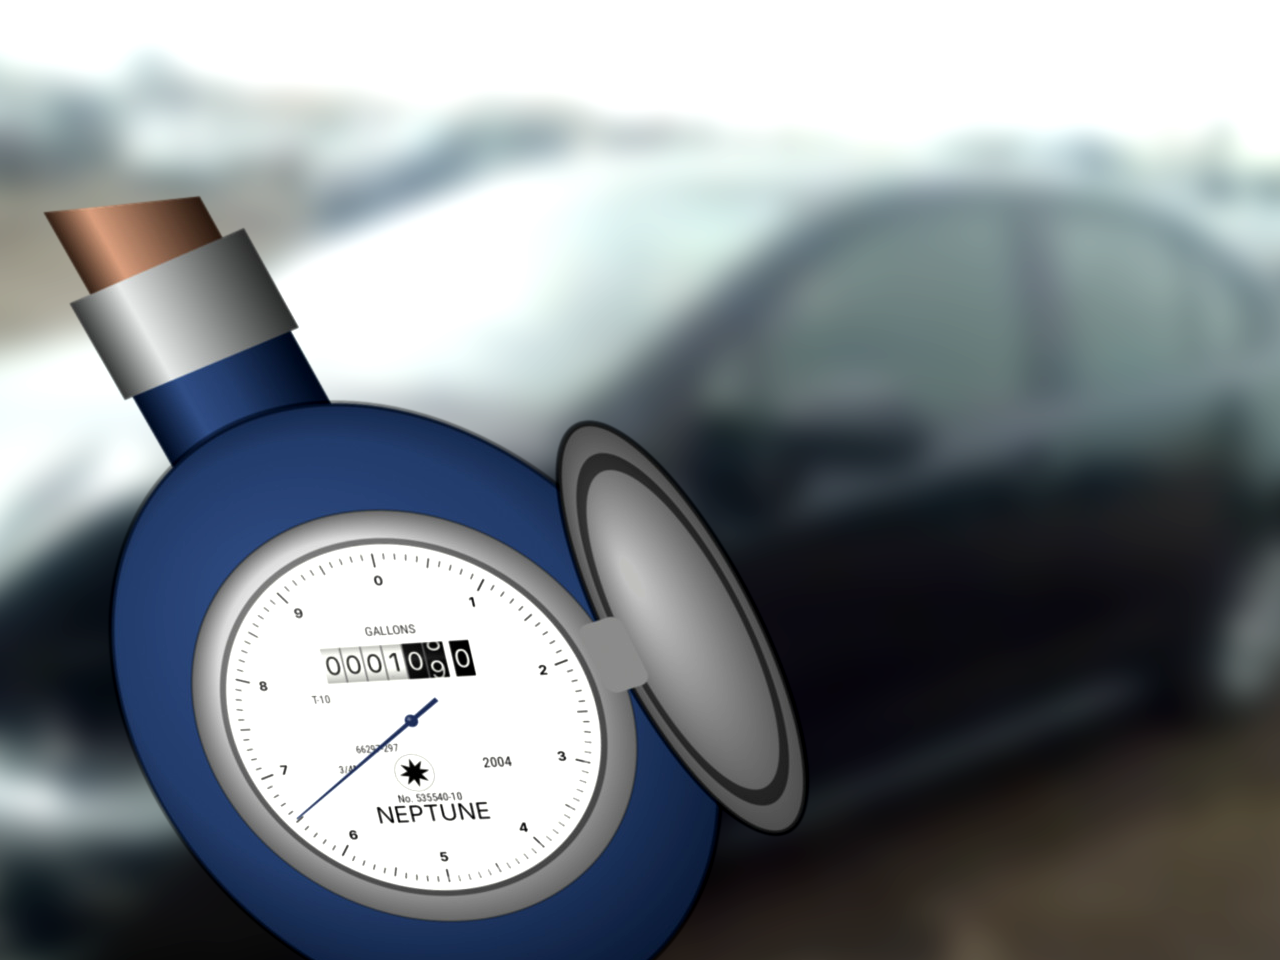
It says 1086.5 gal
